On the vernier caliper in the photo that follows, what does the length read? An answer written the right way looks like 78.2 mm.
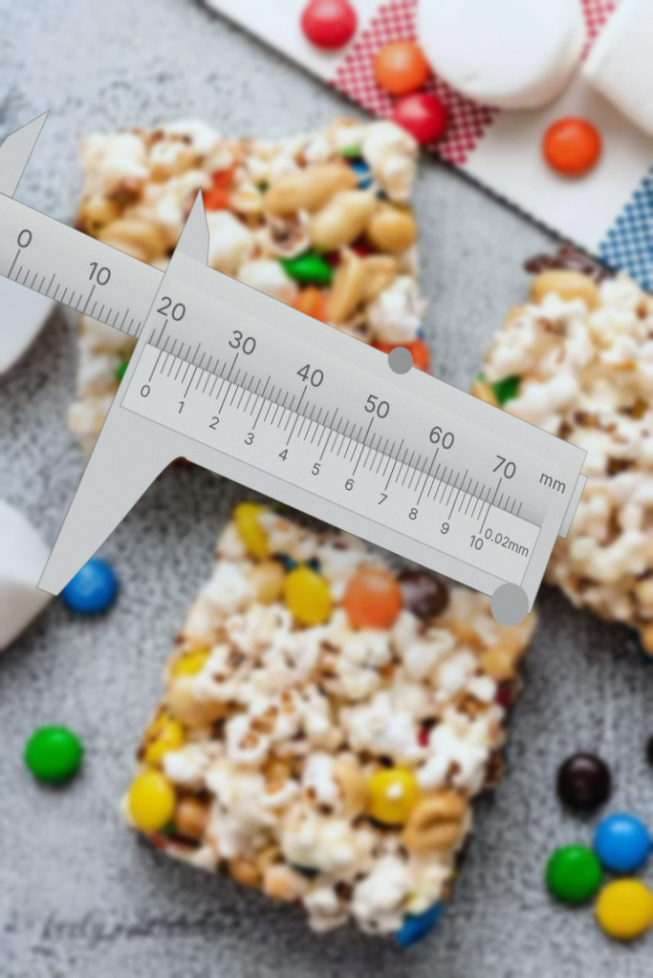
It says 20.8 mm
